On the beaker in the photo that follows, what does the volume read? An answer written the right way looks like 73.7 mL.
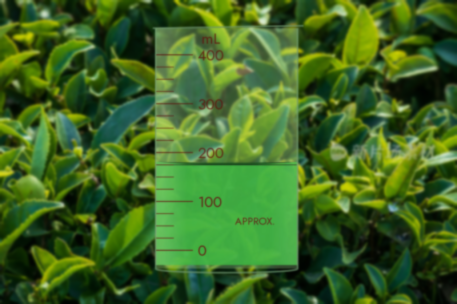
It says 175 mL
